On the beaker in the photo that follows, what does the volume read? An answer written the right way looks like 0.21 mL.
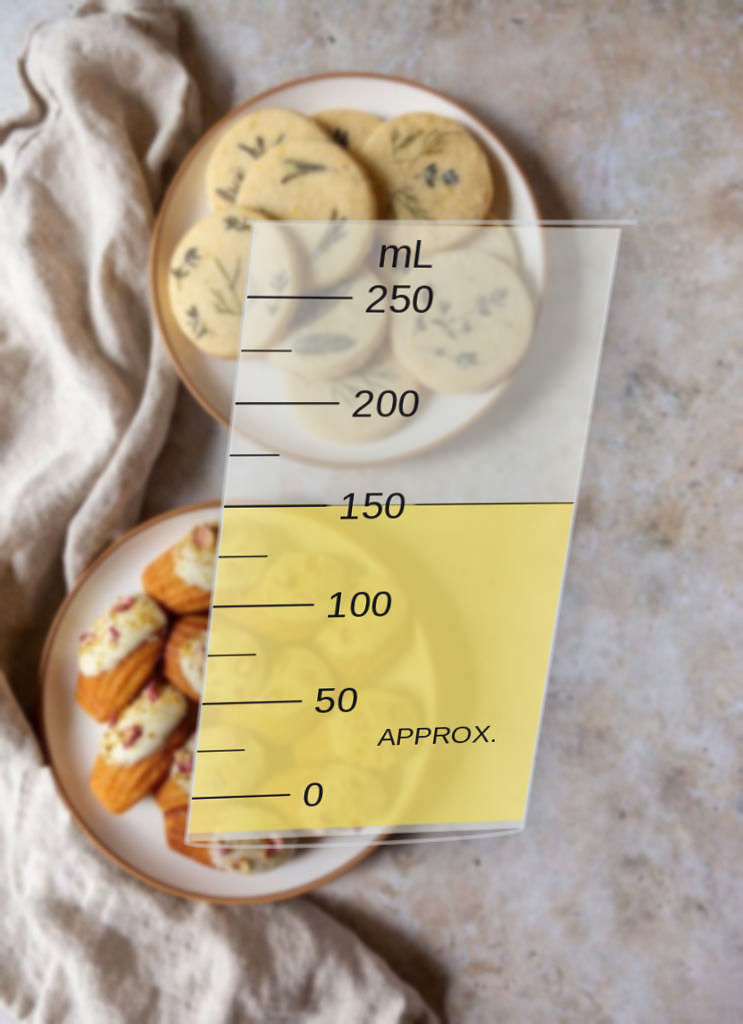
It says 150 mL
